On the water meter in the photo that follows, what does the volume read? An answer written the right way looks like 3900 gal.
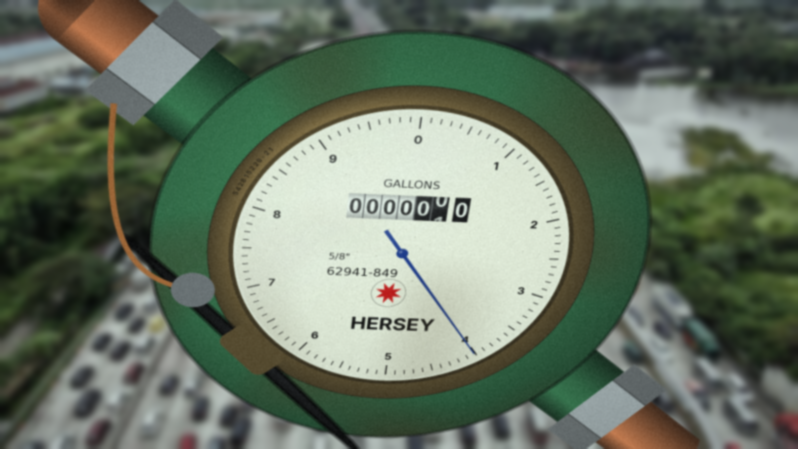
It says 4.0 gal
